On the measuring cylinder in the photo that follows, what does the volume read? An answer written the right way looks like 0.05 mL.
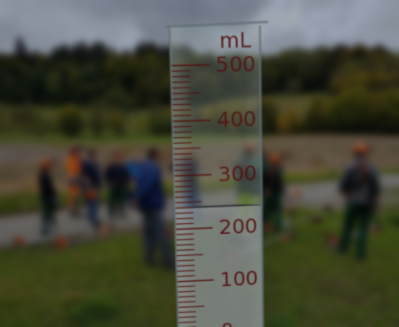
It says 240 mL
